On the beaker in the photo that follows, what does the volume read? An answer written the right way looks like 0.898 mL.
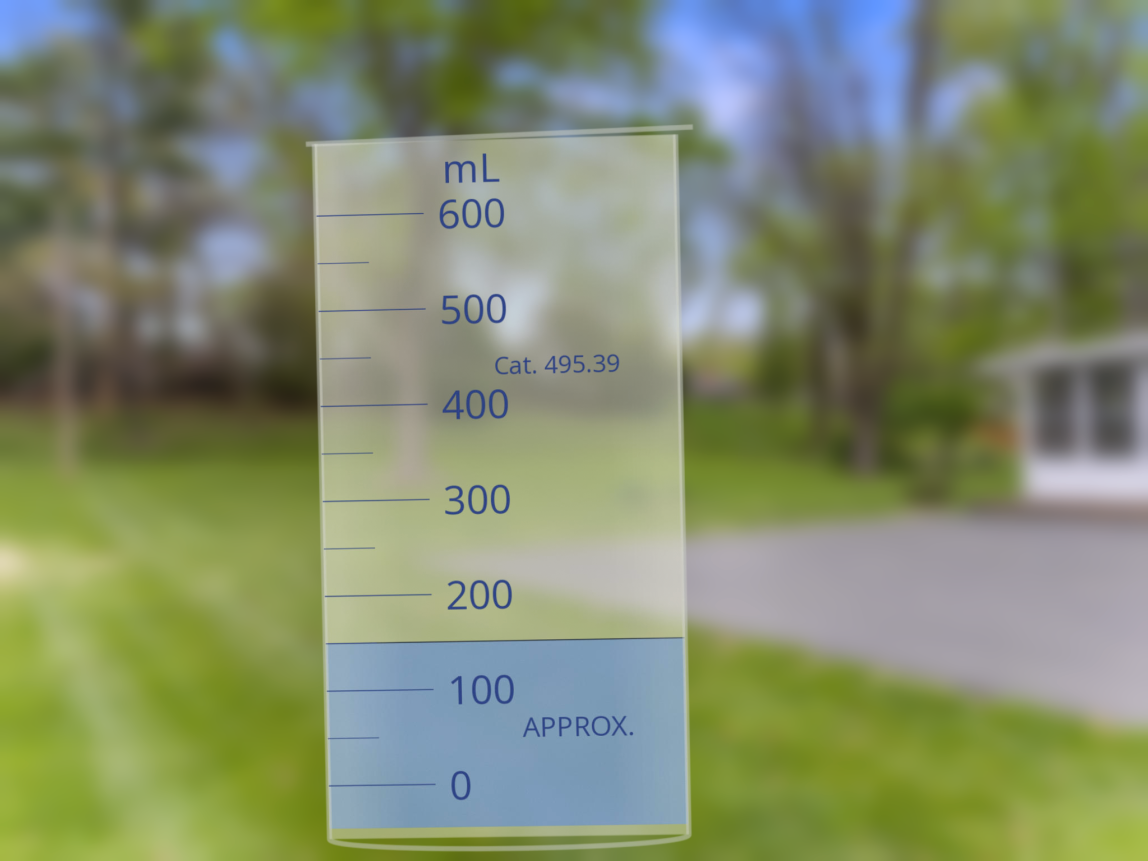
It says 150 mL
